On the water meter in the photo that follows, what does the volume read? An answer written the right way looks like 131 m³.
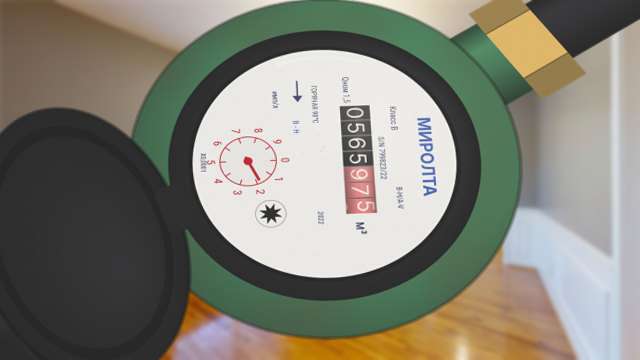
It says 565.9751 m³
